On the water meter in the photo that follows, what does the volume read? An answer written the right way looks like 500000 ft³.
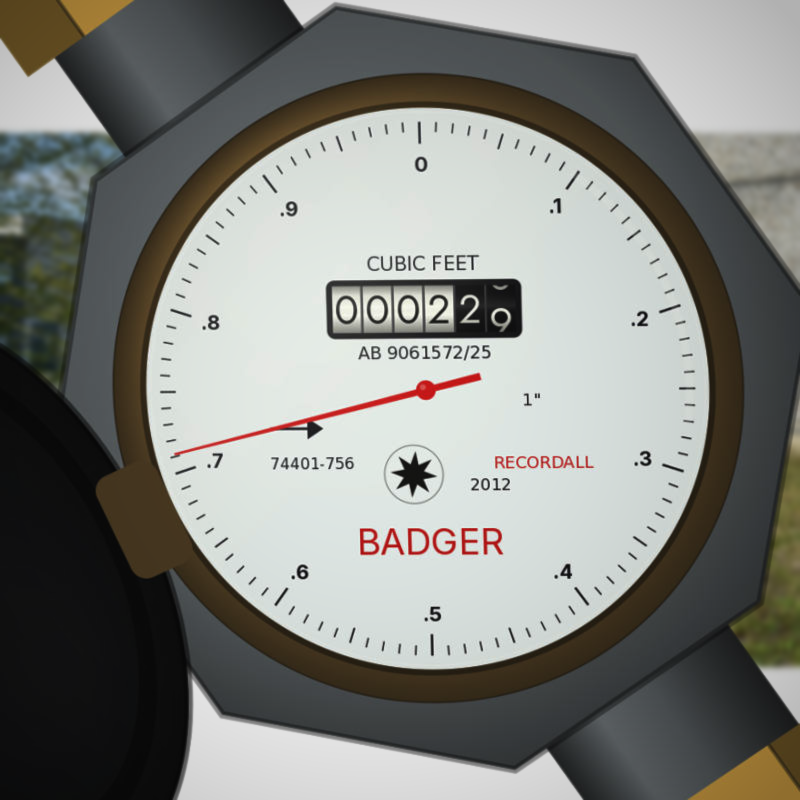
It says 228.71 ft³
